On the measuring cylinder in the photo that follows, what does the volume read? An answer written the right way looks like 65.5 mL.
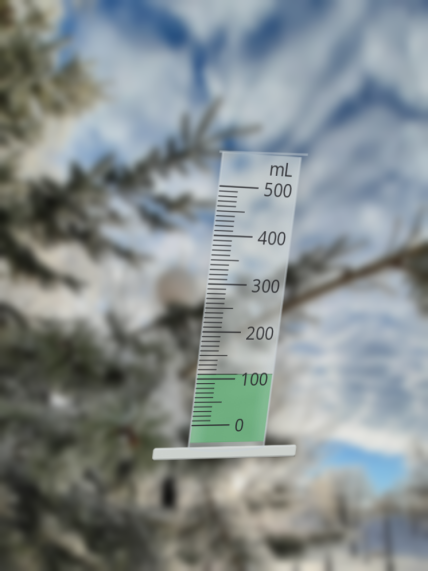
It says 110 mL
